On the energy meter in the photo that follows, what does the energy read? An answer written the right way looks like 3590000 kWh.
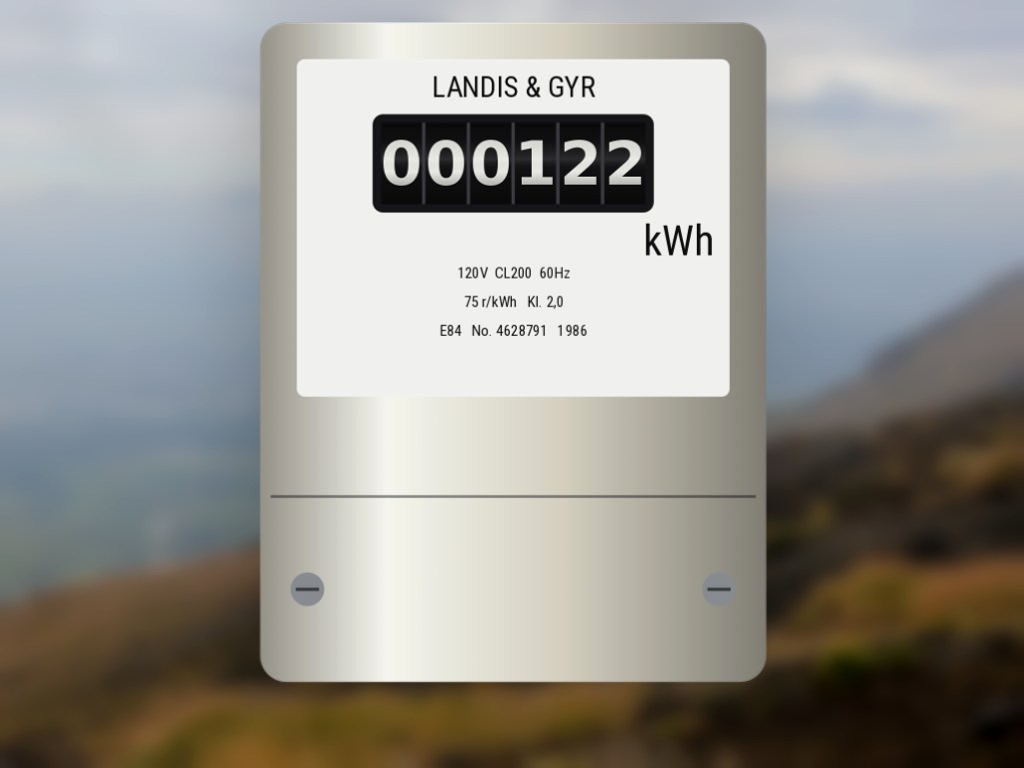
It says 122 kWh
